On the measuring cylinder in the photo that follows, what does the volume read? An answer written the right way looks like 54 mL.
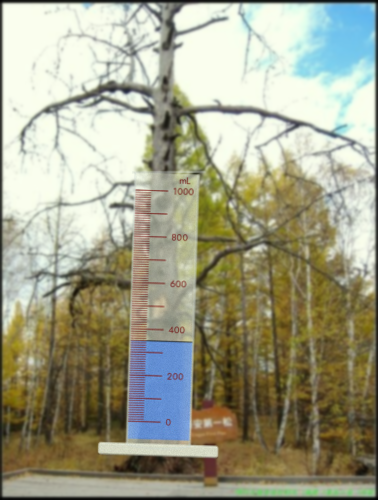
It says 350 mL
